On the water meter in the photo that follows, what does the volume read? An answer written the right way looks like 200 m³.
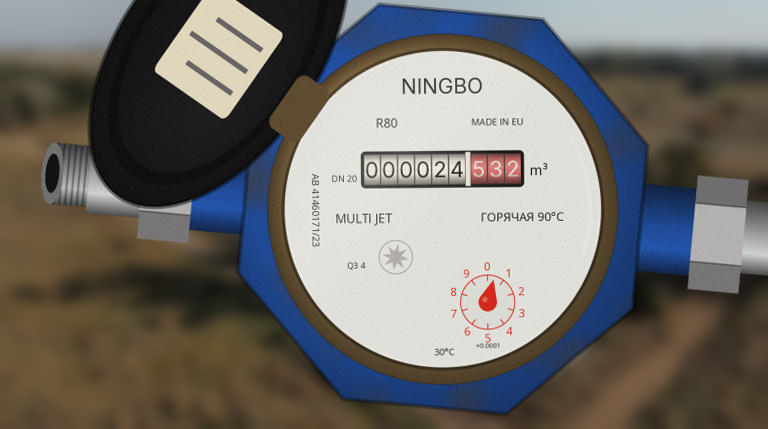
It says 24.5320 m³
